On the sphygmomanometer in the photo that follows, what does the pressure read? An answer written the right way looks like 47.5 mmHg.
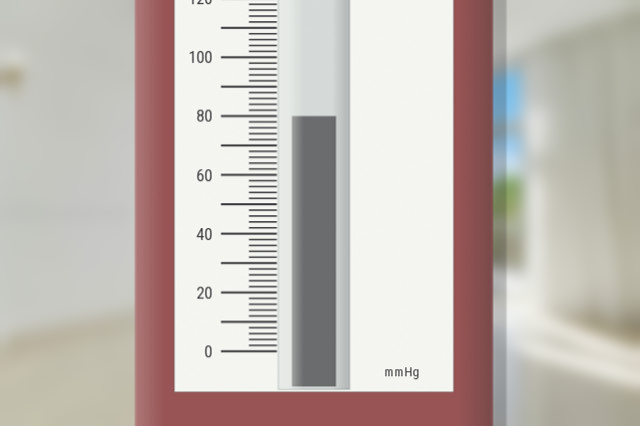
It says 80 mmHg
